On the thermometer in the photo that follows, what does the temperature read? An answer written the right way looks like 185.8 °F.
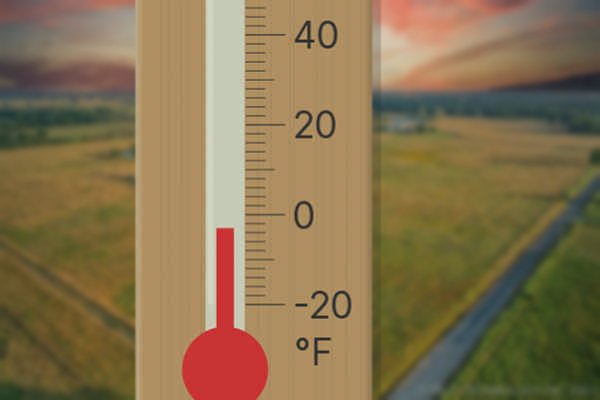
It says -3 °F
